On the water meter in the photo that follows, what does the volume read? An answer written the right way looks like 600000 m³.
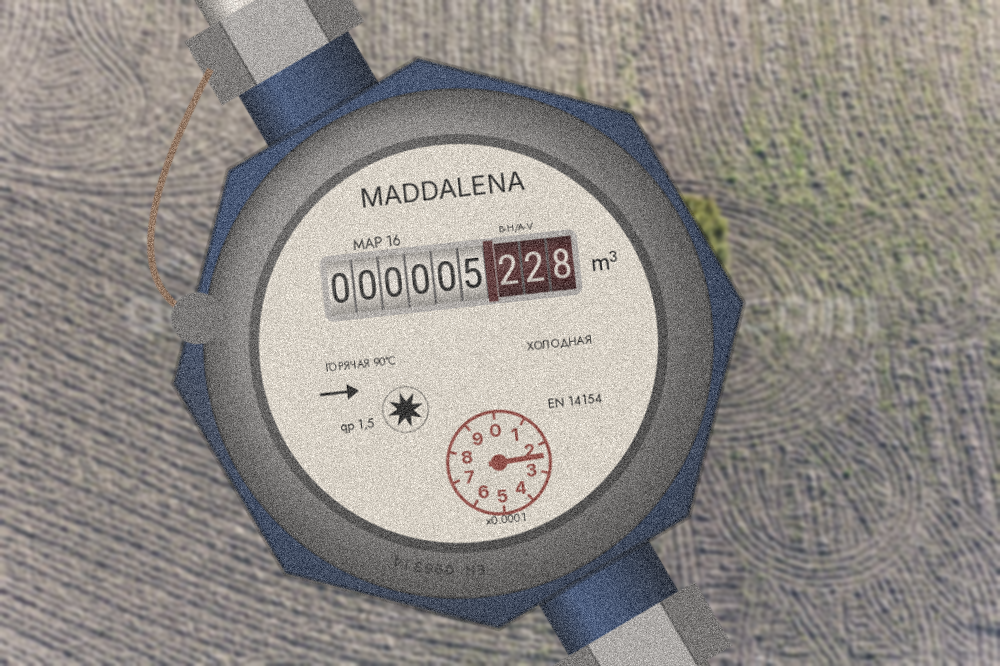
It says 5.2282 m³
